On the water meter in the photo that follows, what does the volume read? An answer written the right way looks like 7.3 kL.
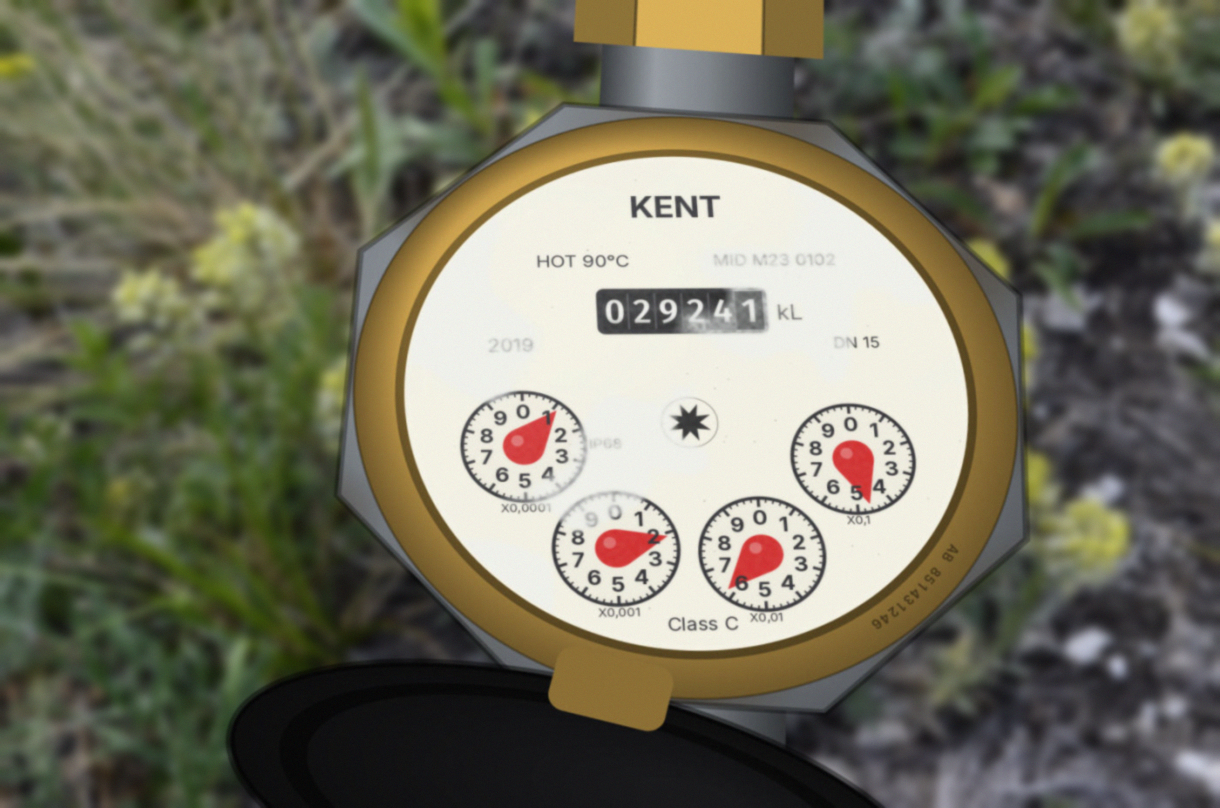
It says 29241.4621 kL
